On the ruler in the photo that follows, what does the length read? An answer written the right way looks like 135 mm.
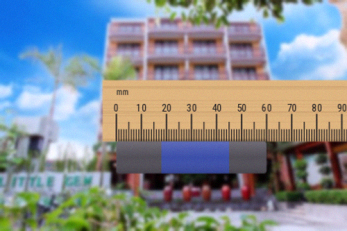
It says 60 mm
